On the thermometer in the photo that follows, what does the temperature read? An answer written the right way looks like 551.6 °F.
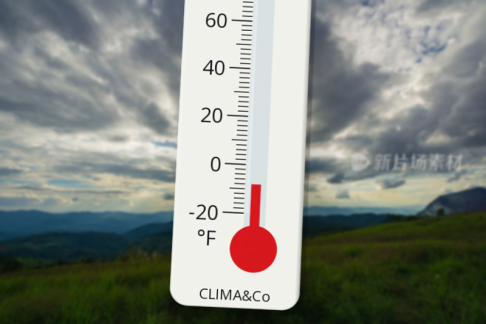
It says -8 °F
